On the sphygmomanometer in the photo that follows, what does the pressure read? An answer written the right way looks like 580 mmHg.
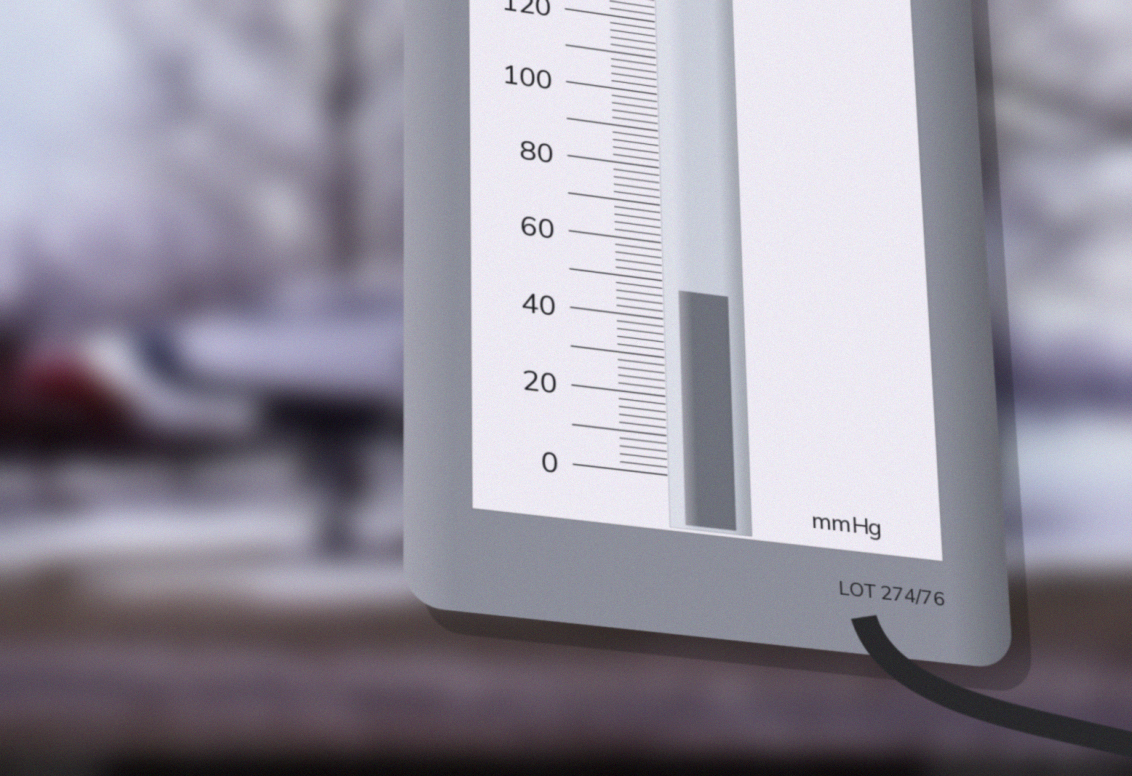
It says 48 mmHg
